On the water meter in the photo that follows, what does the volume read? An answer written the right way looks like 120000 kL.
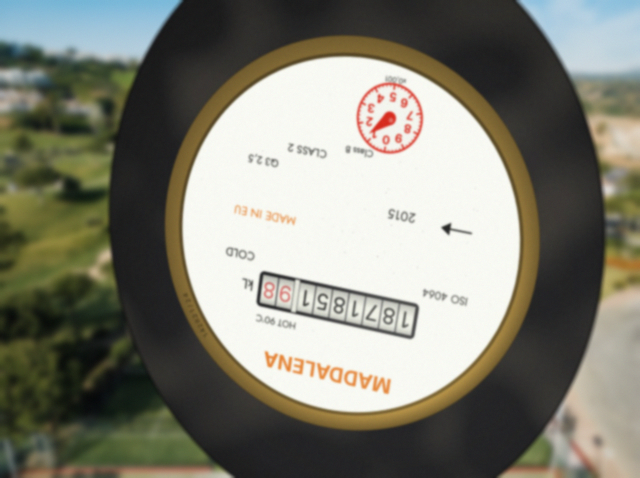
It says 1871851.981 kL
